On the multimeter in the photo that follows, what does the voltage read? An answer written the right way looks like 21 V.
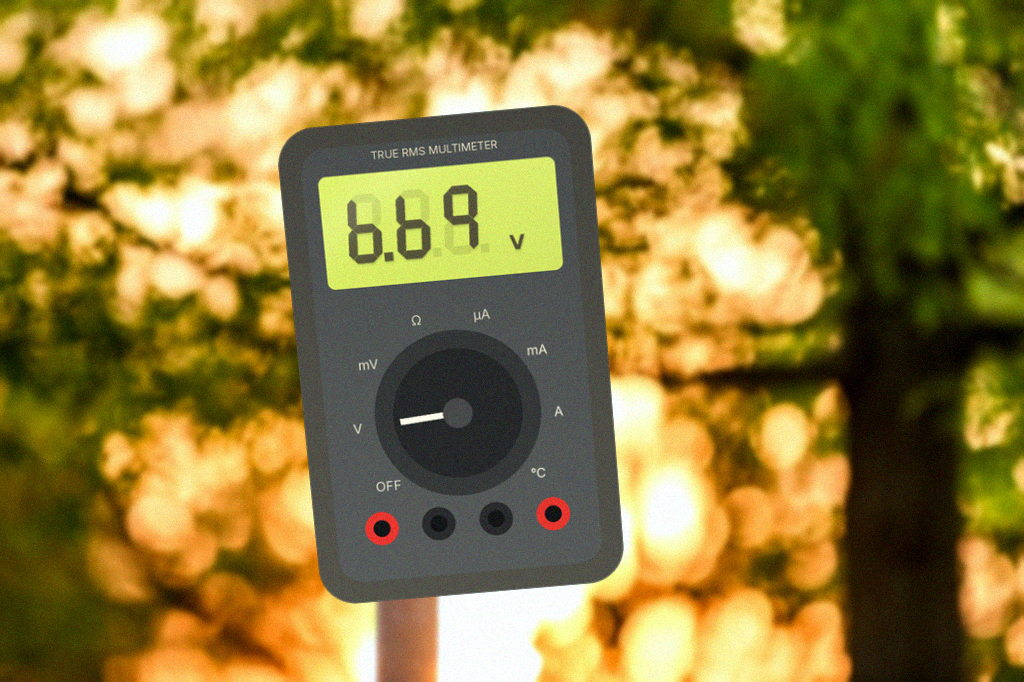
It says 6.69 V
